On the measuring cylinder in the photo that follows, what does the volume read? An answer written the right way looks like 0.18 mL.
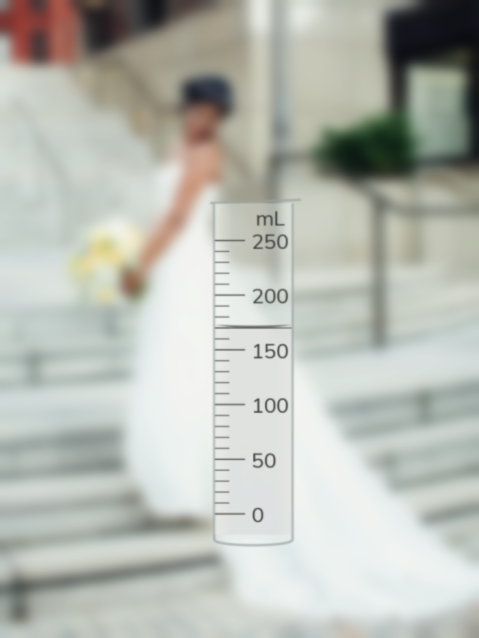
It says 170 mL
